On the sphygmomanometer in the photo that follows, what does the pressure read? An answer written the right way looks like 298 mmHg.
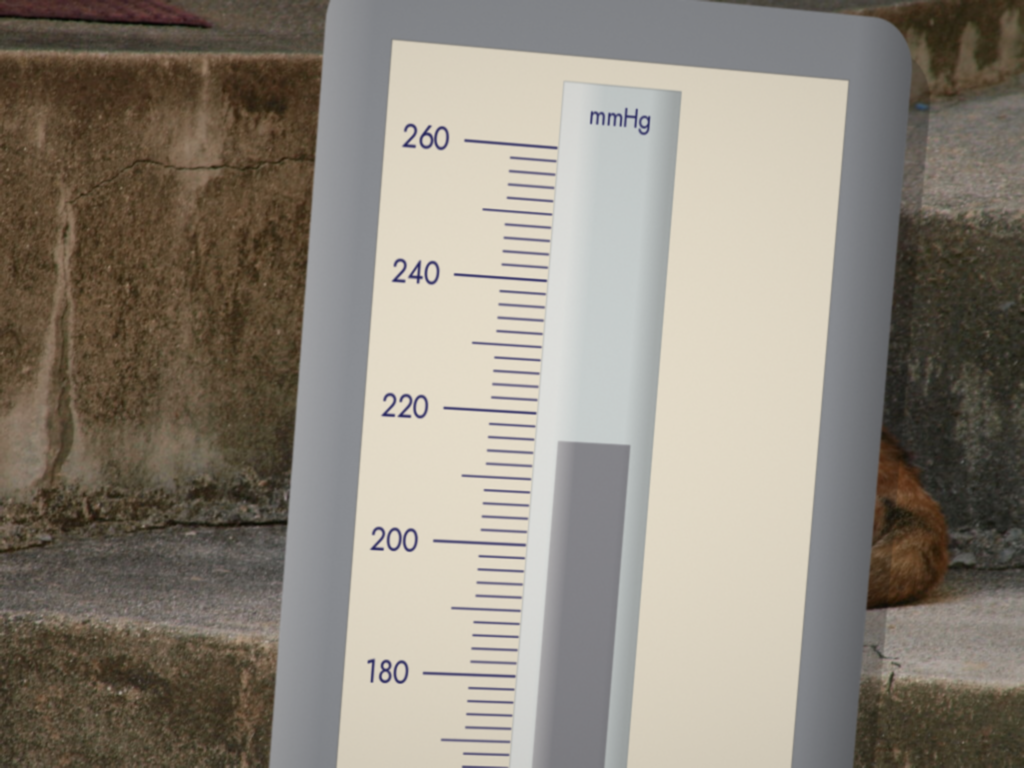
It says 216 mmHg
